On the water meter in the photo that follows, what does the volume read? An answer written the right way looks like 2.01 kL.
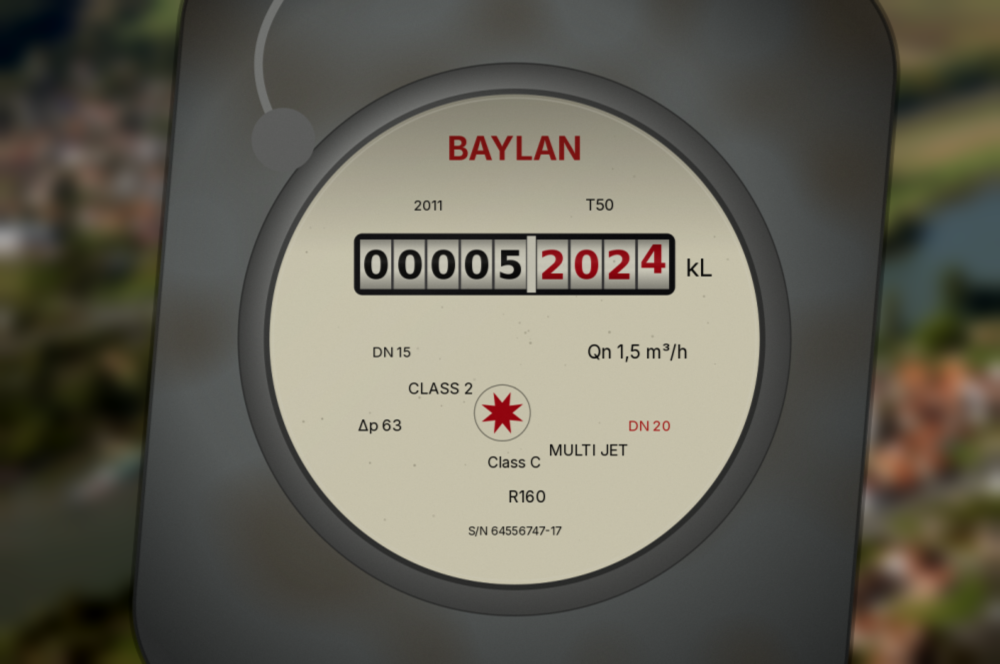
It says 5.2024 kL
